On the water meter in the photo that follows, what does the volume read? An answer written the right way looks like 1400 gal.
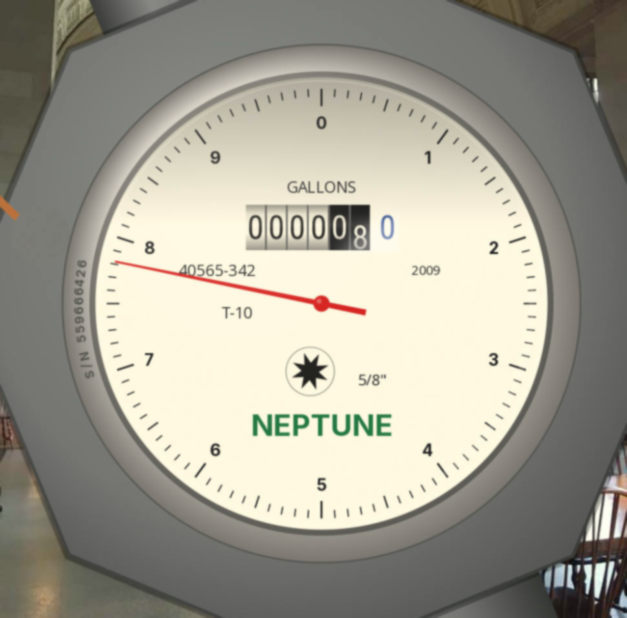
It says 77.8 gal
